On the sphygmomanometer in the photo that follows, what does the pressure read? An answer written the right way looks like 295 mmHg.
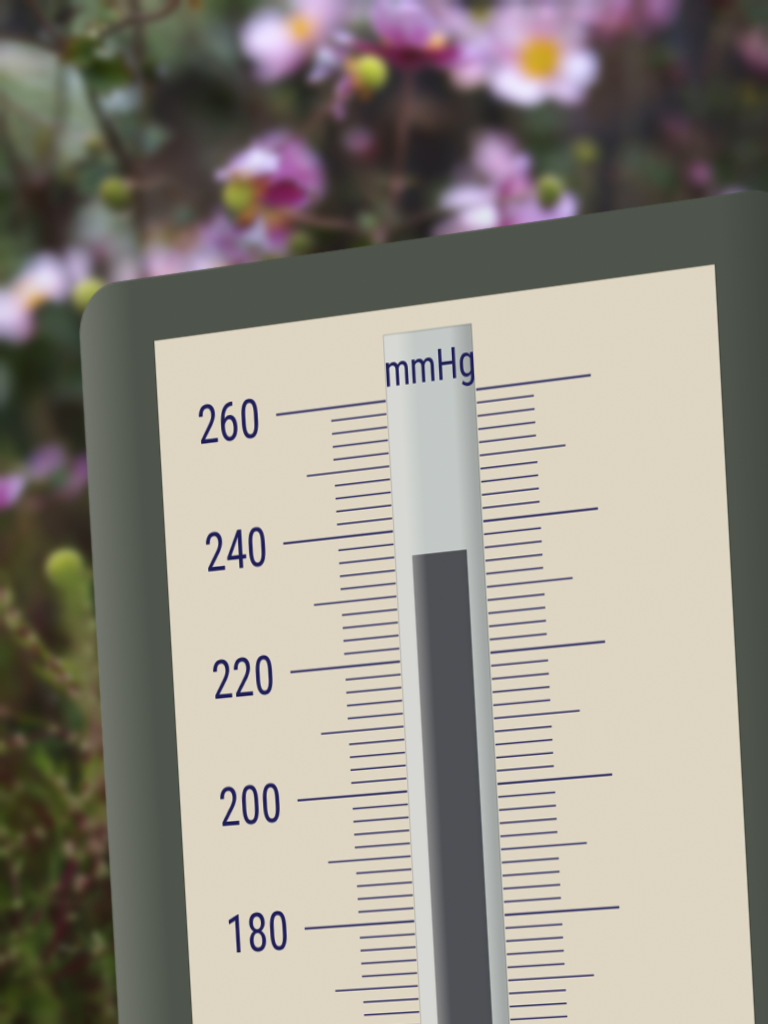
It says 236 mmHg
